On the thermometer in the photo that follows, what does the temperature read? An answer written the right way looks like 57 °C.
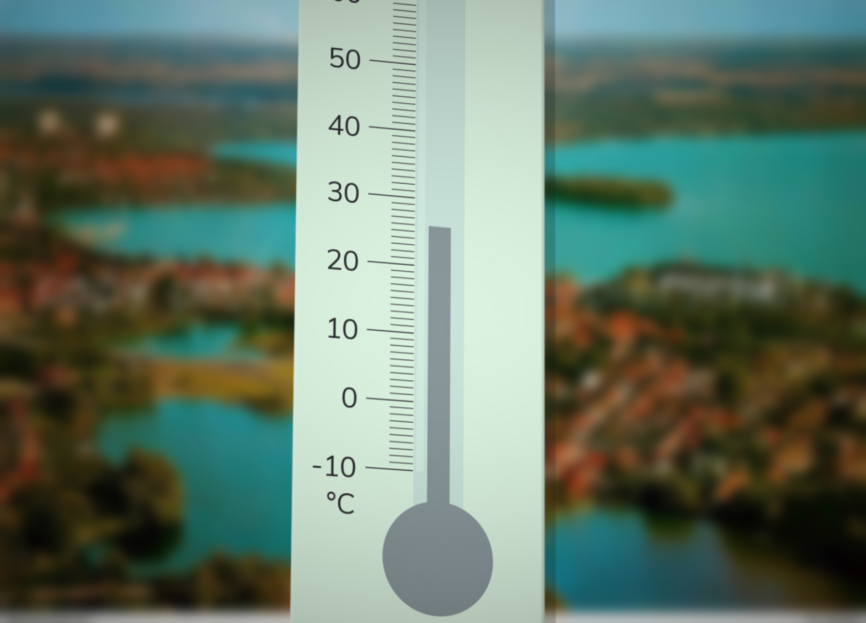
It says 26 °C
